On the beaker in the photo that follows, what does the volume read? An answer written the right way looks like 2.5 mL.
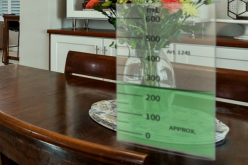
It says 250 mL
